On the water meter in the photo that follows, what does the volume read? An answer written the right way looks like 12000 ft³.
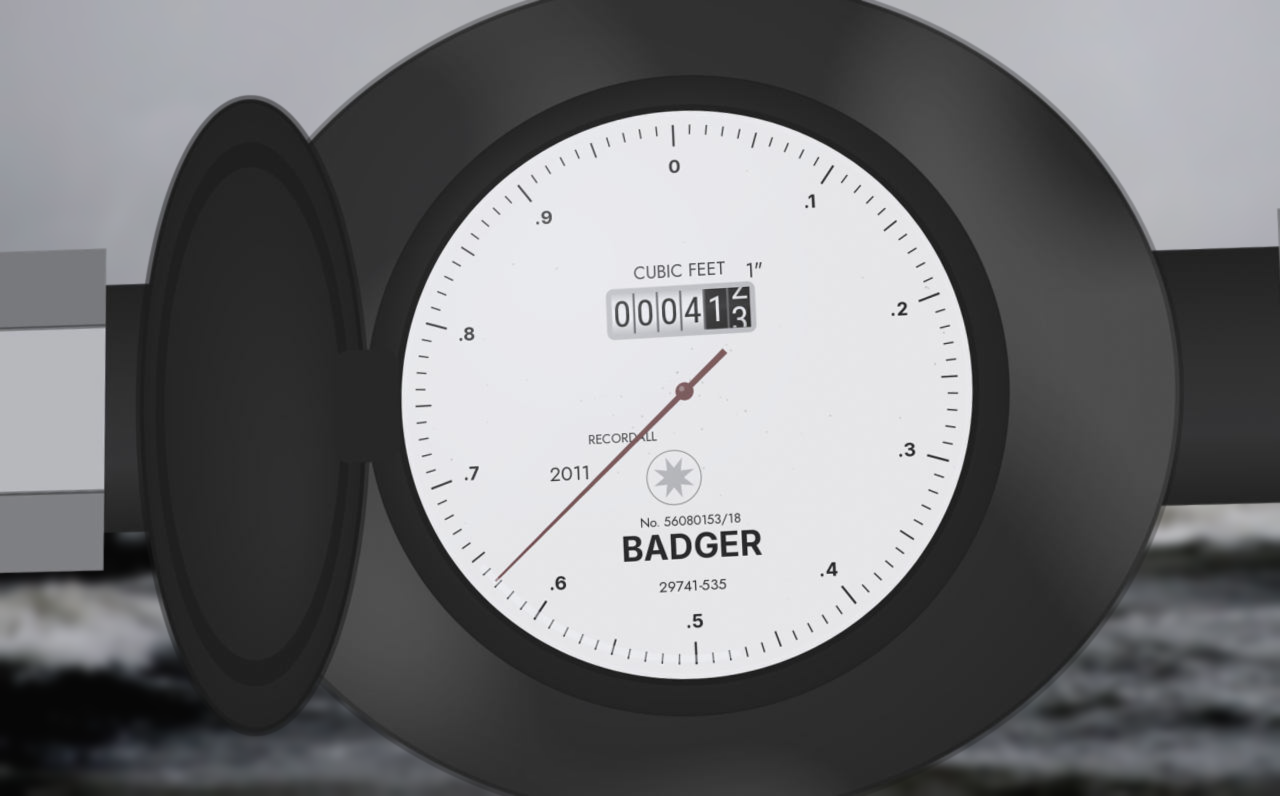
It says 412.63 ft³
